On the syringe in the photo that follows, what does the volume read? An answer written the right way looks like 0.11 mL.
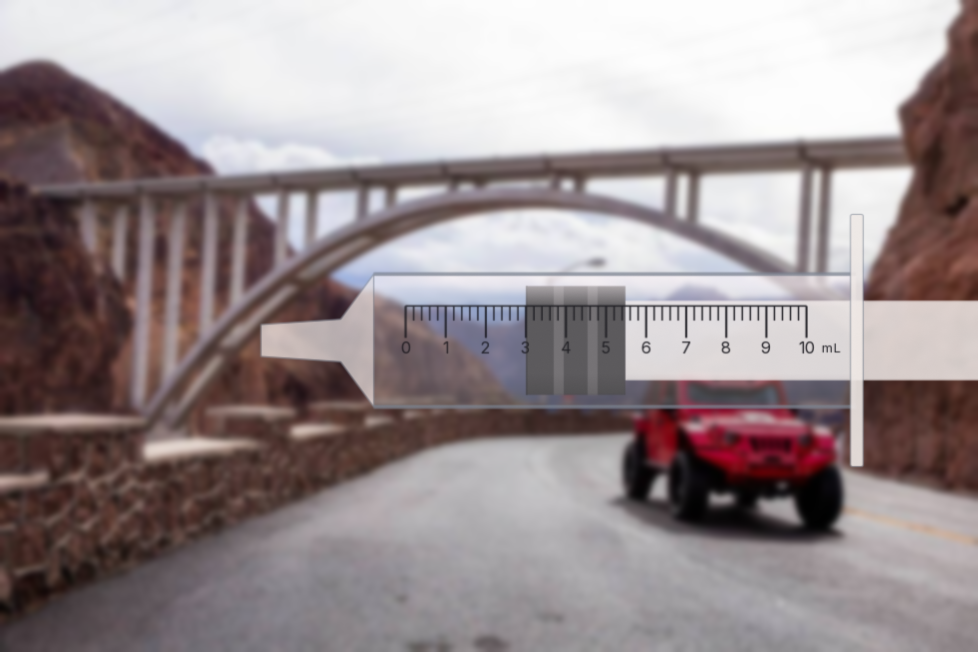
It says 3 mL
